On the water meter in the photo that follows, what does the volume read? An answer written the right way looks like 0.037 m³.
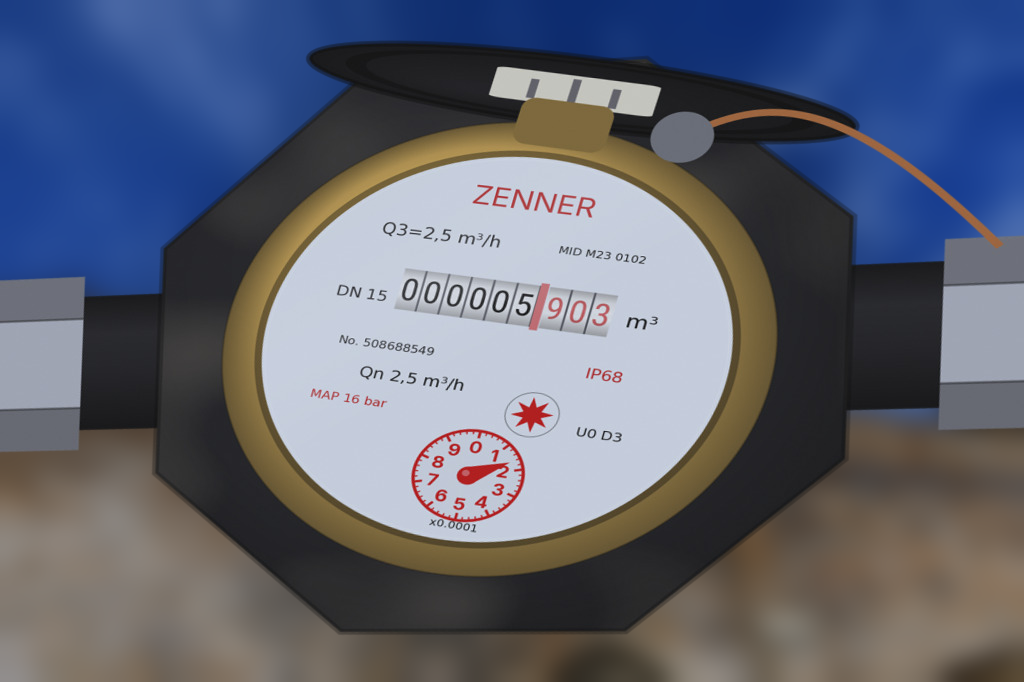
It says 5.9031 m³
